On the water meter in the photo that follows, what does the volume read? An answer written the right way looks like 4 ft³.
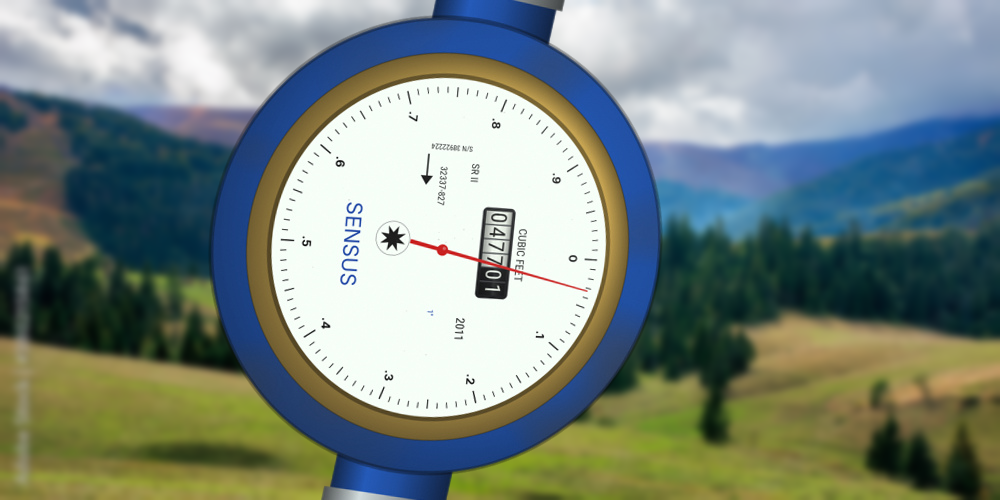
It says 47701.03 ft³
